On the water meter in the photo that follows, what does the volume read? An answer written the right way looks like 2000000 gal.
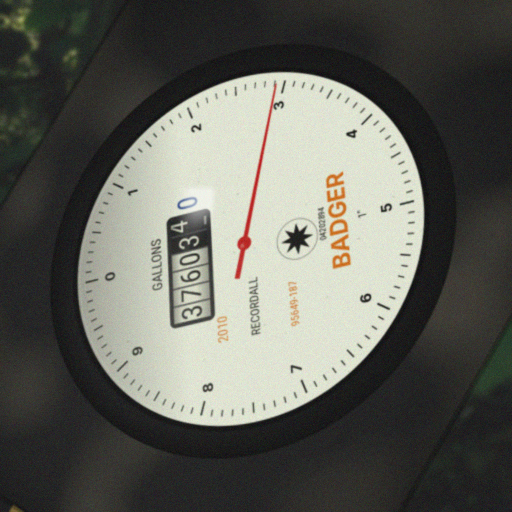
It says 3760342.9 gal
